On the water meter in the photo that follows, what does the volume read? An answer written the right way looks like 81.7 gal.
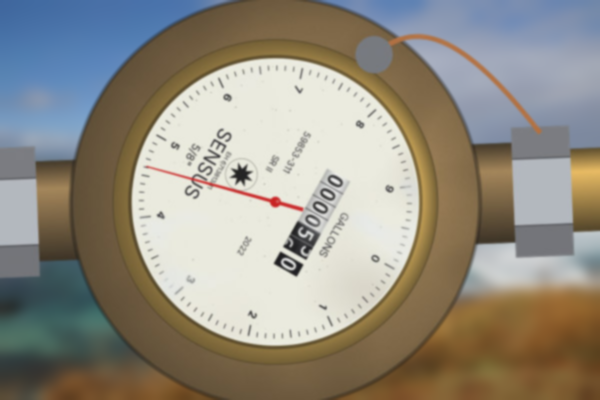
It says 554.6 gal
